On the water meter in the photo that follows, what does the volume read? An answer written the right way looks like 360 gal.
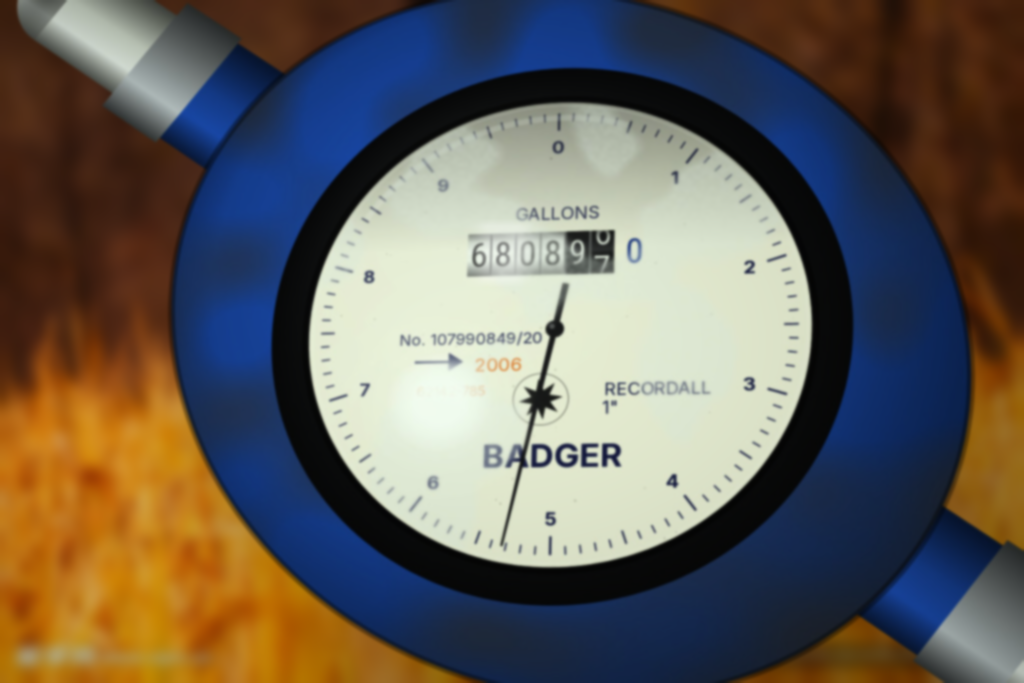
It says 6808965.3 gal
